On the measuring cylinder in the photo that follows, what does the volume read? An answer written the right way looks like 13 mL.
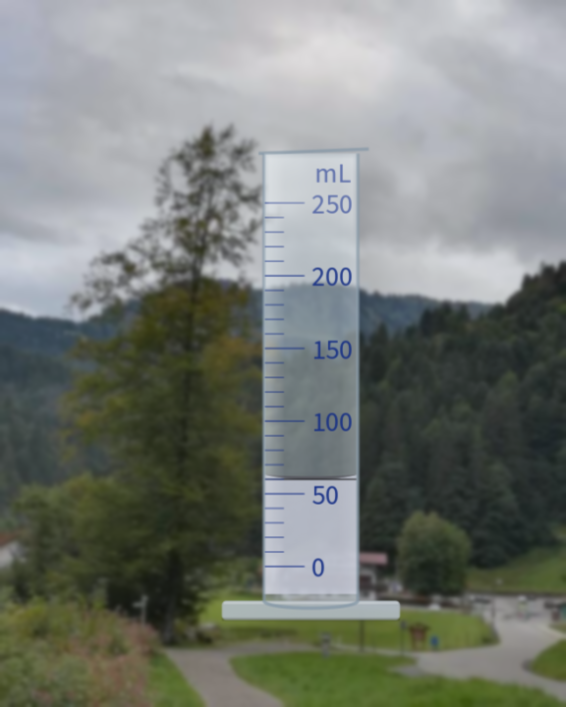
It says 60 mL
